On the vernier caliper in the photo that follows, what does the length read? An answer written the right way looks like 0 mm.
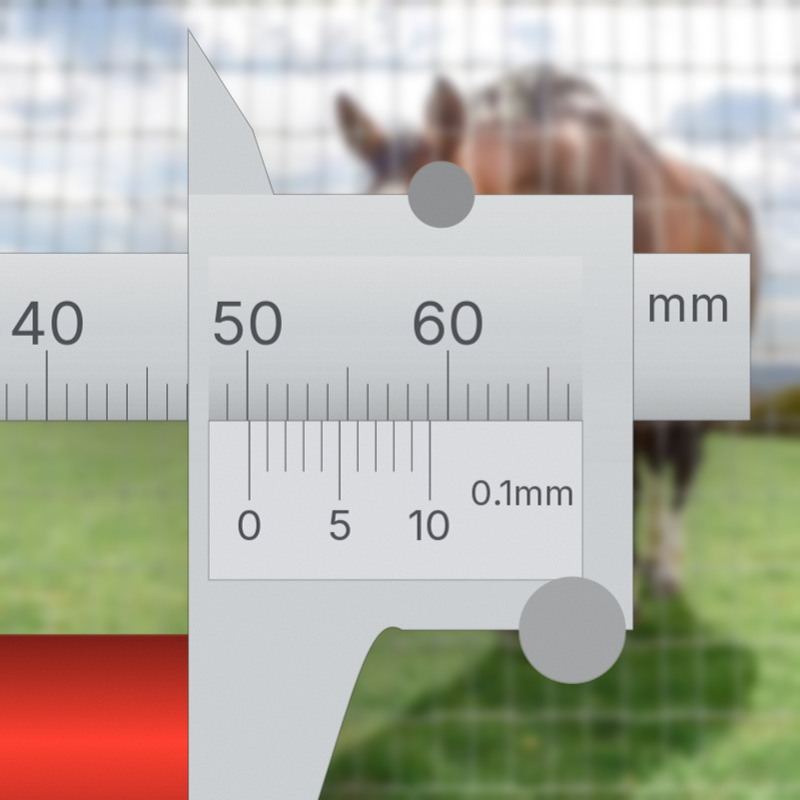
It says 50.1 mm
